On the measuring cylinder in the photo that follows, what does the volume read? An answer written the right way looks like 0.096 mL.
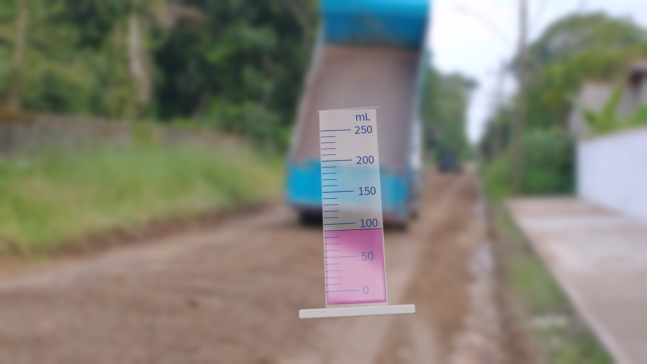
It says 90 mL
